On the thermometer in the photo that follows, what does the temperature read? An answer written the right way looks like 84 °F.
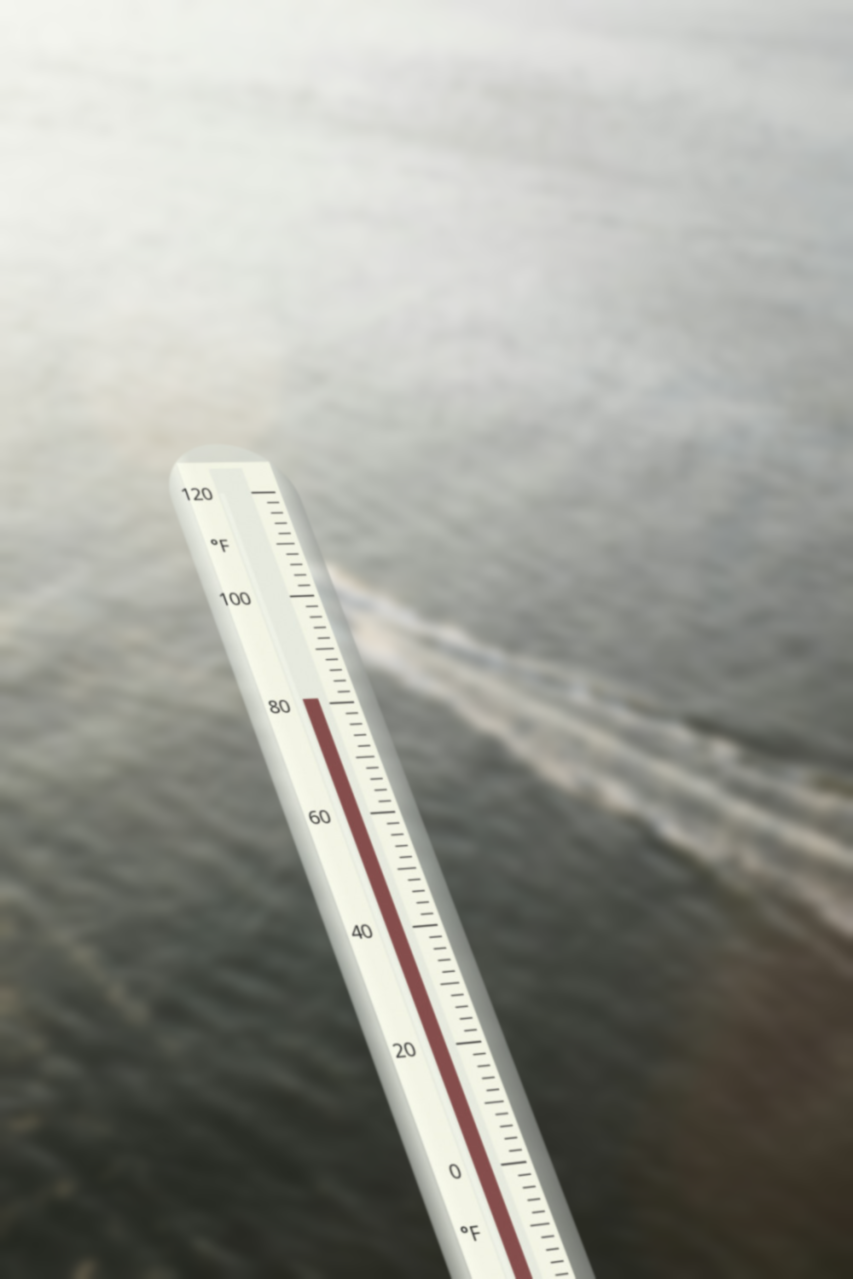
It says 81 °F
